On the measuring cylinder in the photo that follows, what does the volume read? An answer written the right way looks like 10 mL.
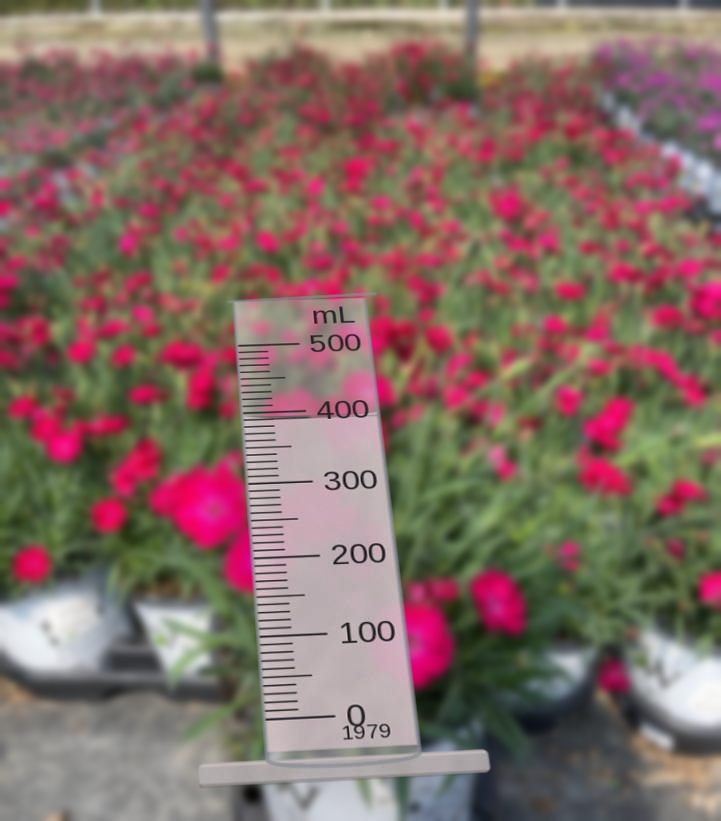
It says 390 mL
